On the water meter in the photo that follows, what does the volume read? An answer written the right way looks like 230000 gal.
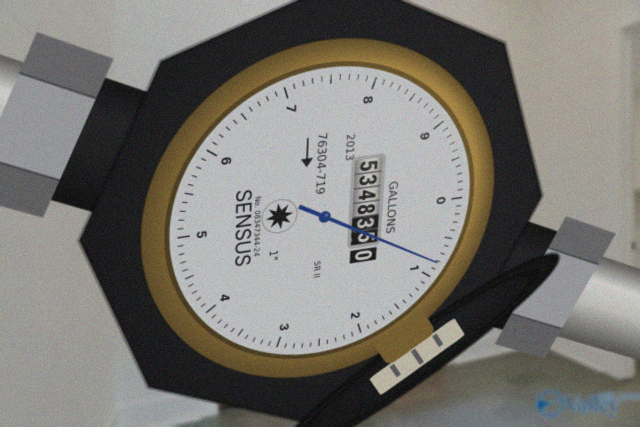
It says 5348350.8 gal
